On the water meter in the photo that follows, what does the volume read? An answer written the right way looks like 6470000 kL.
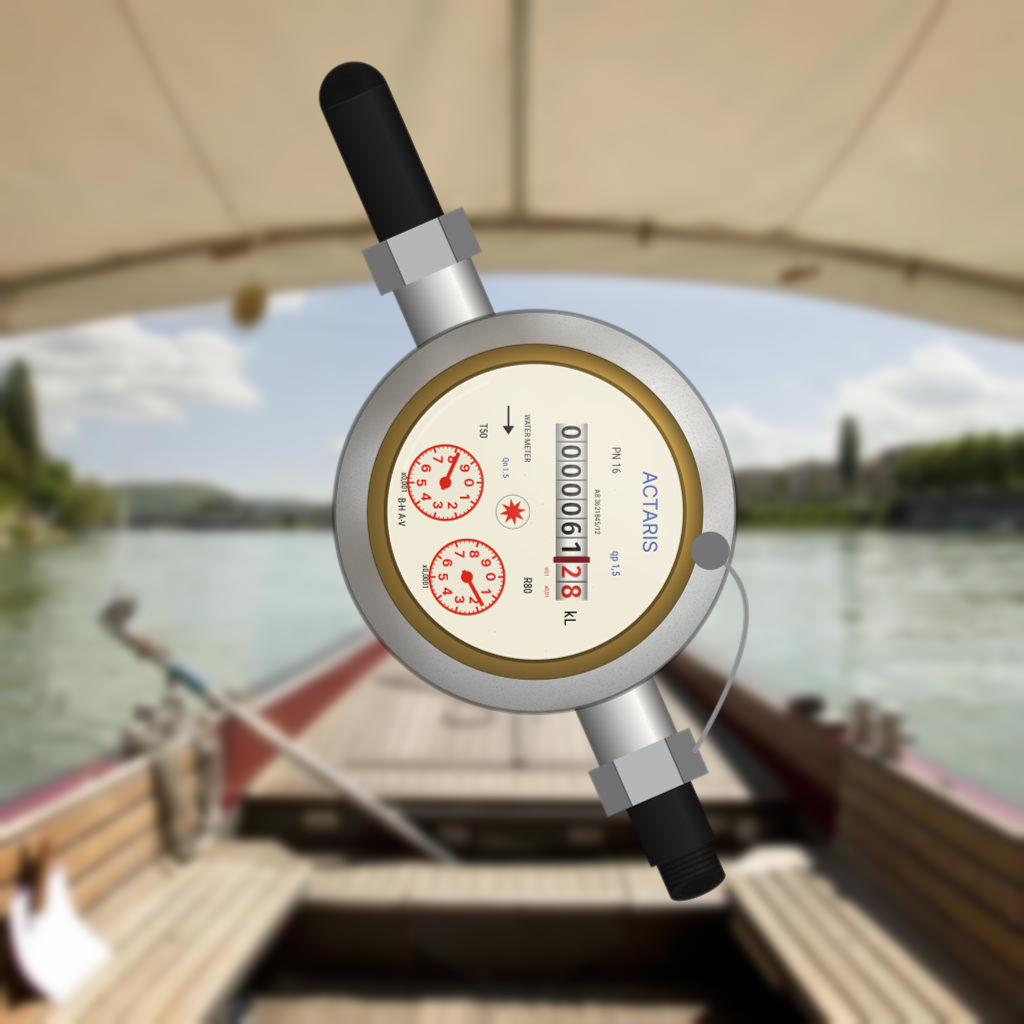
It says 61.2881 kL
